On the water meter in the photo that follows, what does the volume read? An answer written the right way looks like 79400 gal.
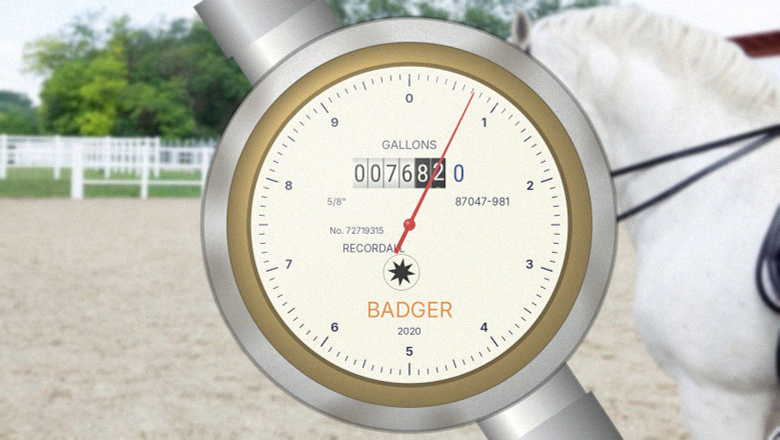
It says 76820.7 gal
